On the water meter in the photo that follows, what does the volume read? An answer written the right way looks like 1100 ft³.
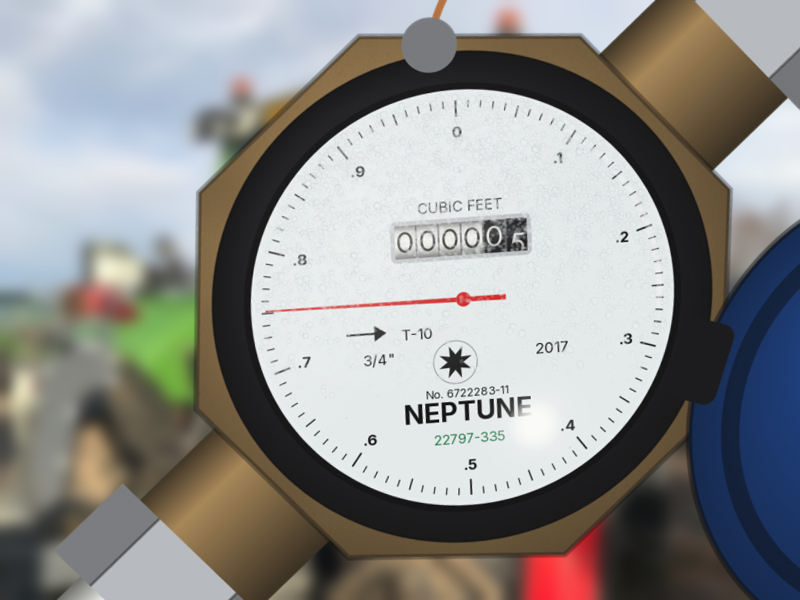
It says 4.75 ft³
